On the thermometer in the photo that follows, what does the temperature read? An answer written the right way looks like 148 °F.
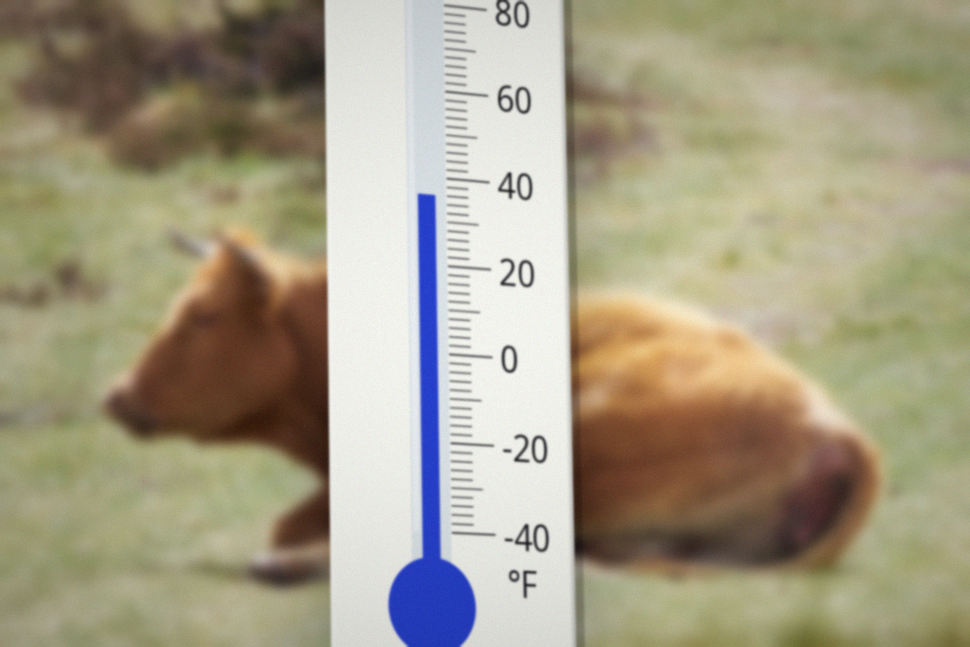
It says 36 °F
